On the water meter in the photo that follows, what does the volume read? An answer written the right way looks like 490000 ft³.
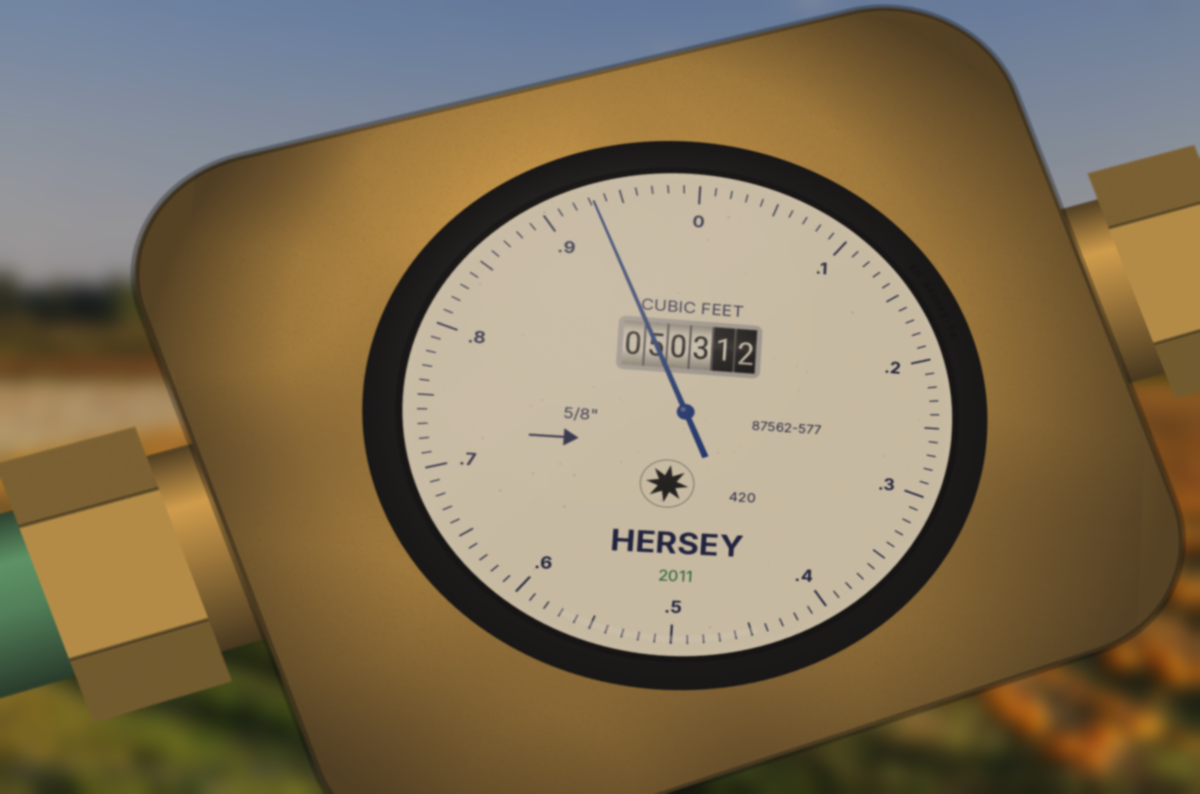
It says 50311.93 ft³
